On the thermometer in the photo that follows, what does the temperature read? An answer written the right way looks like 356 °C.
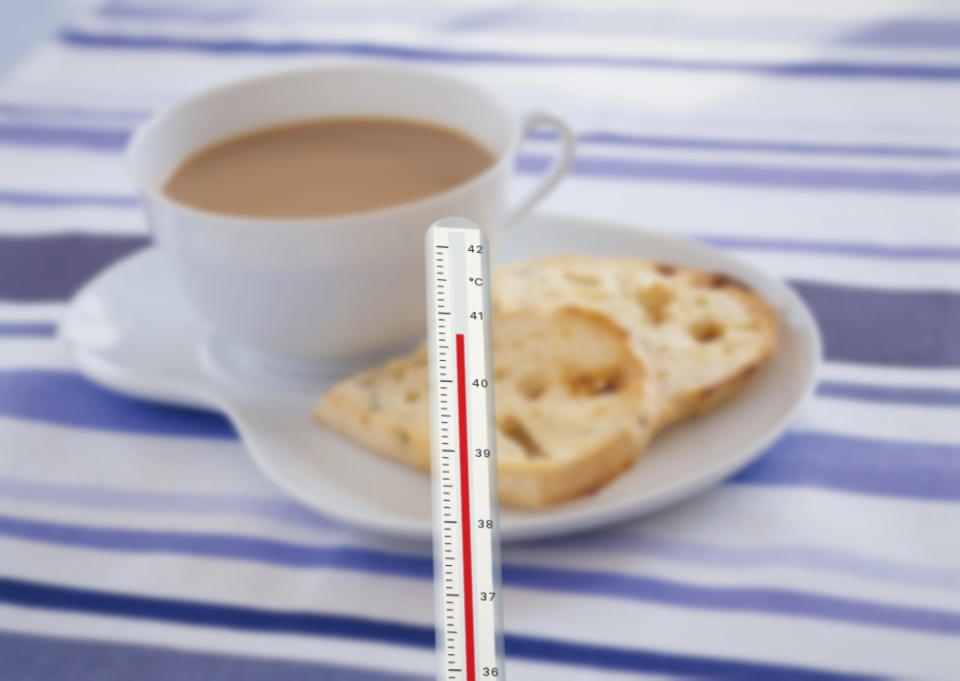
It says 40.7 °C
